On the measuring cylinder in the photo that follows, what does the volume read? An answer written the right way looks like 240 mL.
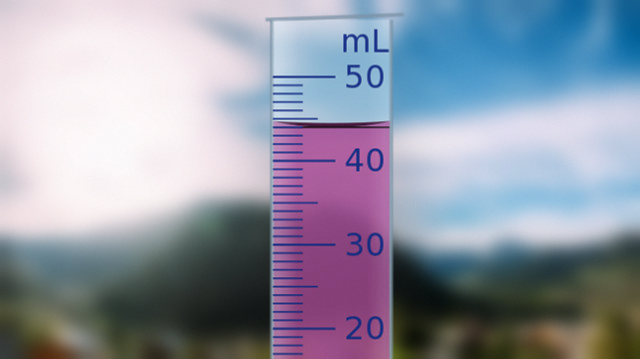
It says 44 mL
